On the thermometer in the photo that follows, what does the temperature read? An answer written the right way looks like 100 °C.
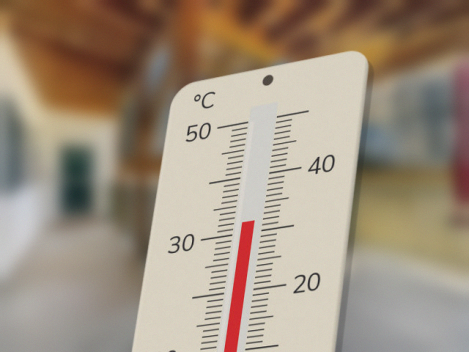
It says 32 °C
